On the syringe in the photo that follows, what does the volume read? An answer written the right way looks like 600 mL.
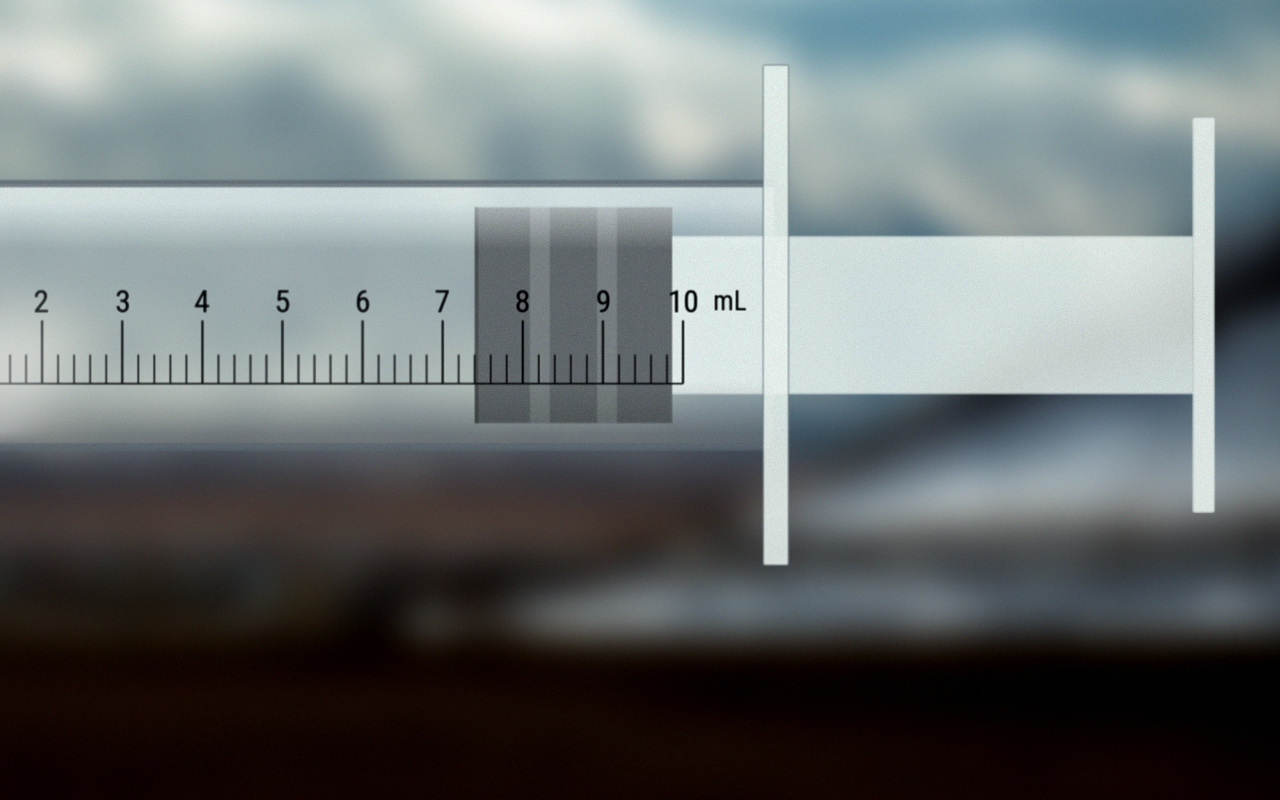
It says 7.4 mL
